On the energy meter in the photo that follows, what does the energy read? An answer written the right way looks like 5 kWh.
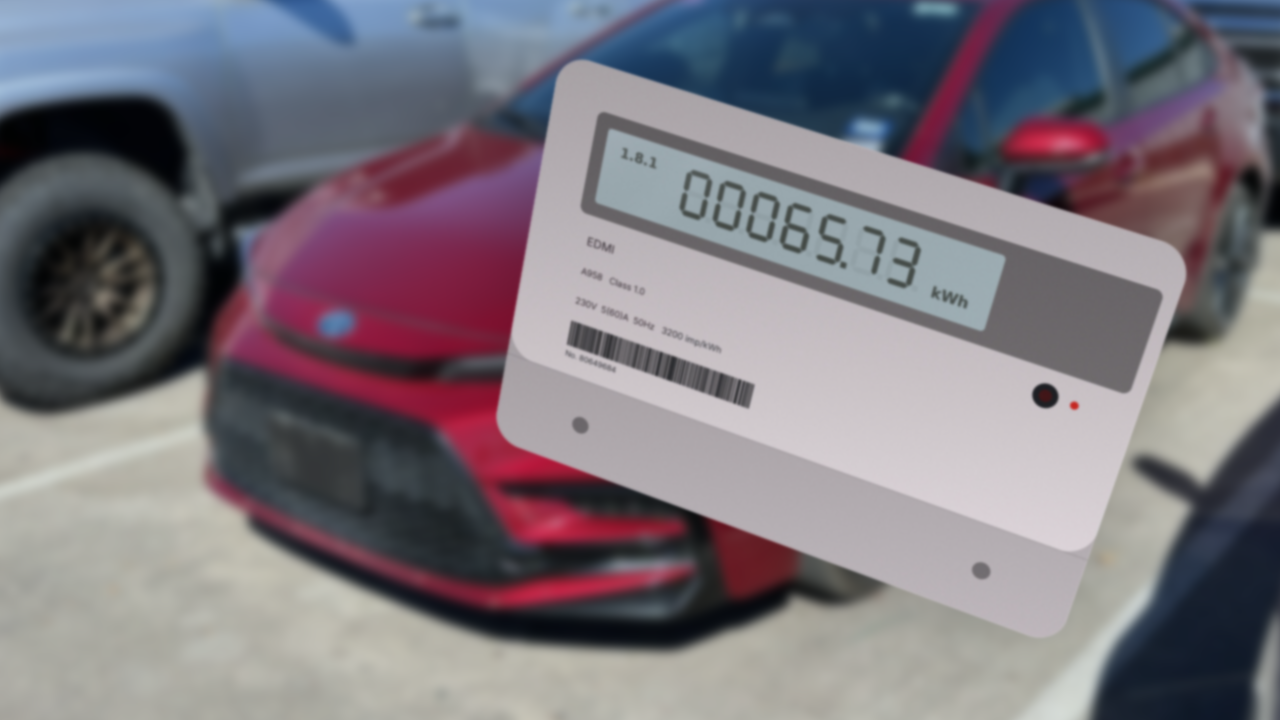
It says 65.73 kWh
